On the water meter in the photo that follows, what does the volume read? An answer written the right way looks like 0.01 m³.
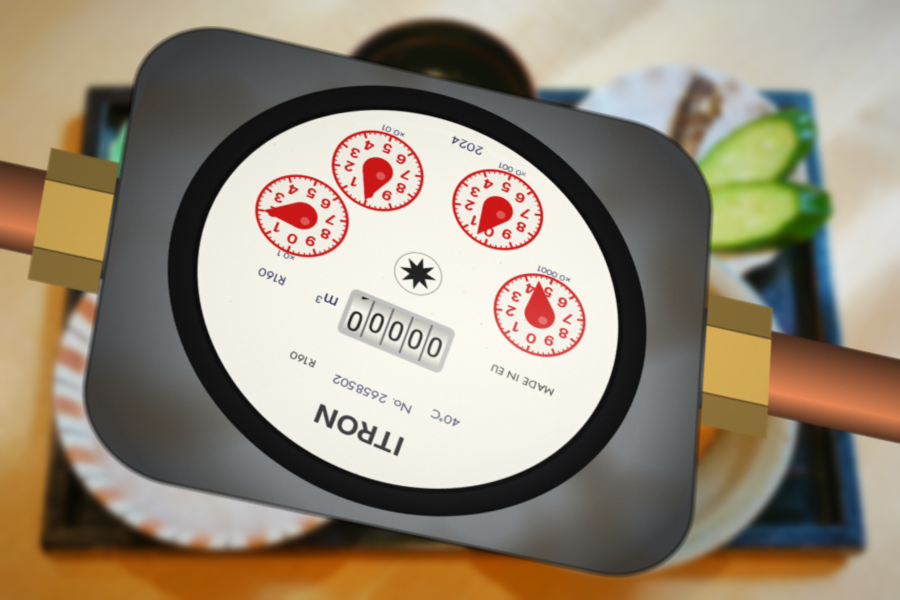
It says 0.2004 m³
